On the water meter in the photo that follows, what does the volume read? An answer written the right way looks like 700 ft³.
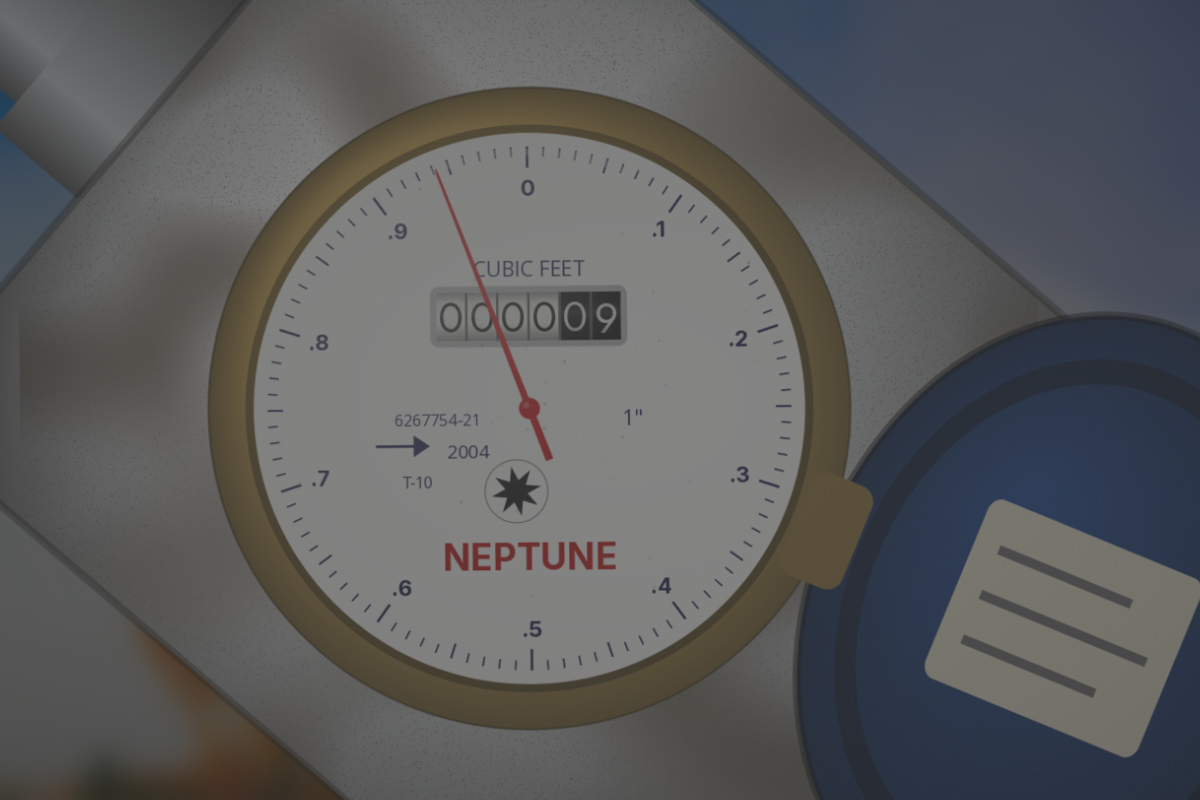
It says 8.94 ft³
